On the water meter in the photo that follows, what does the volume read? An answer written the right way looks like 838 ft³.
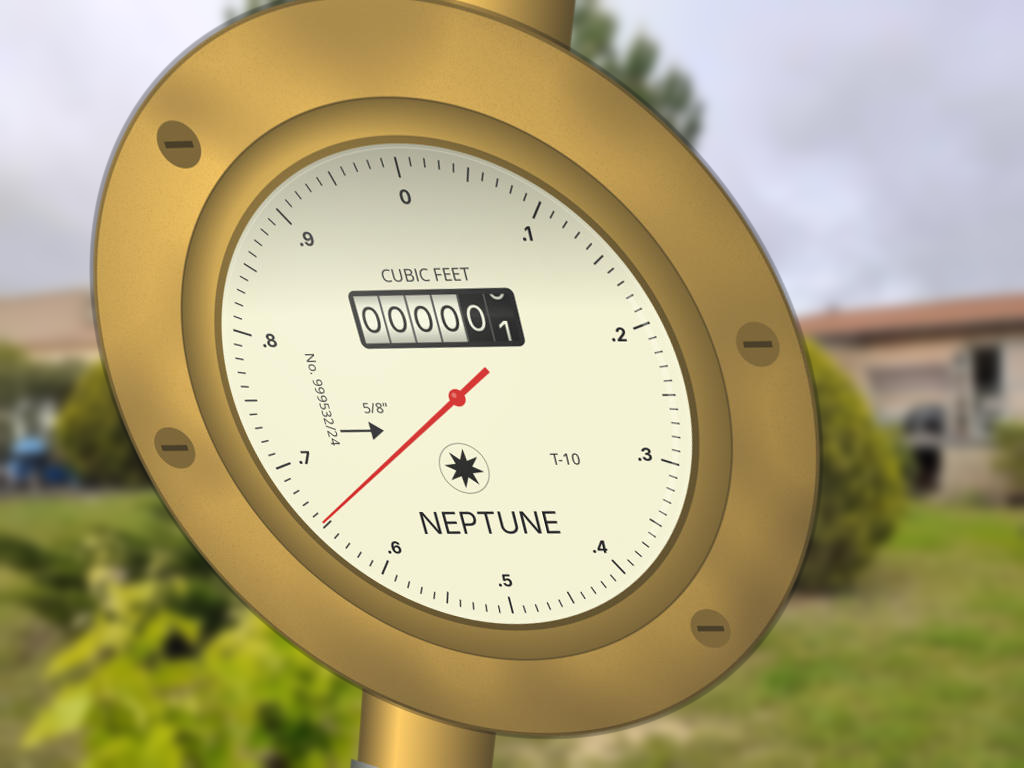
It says 0.65 ft³
